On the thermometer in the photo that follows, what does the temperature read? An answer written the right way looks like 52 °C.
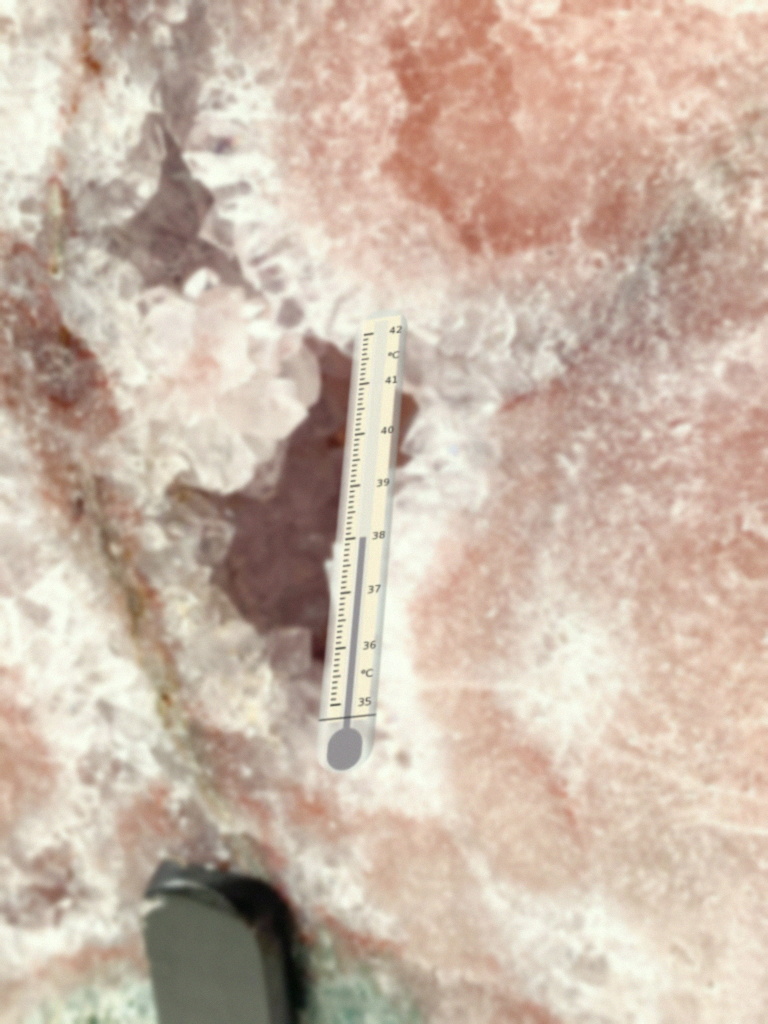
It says 38 °C
